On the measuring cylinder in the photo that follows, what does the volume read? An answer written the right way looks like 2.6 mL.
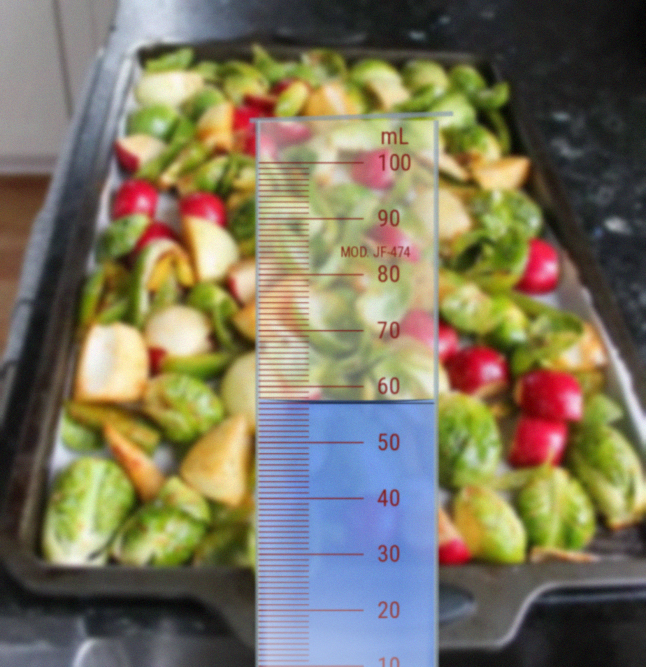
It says 57 mL
